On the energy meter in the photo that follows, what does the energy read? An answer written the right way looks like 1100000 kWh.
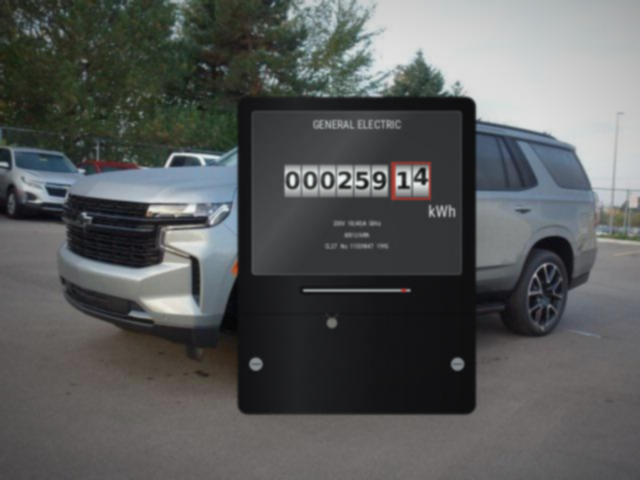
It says 259.14 kWh
